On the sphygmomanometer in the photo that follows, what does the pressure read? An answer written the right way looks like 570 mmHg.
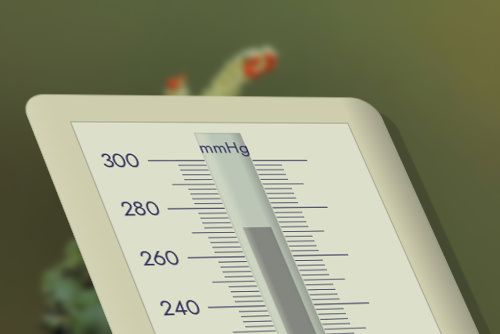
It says 272 mmHg
